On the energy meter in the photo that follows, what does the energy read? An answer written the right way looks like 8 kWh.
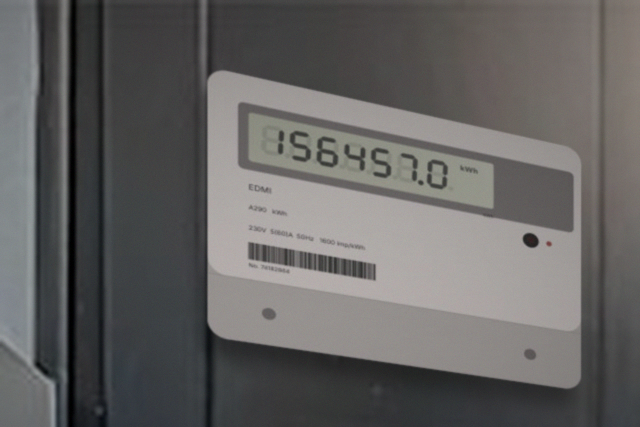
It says 156457.0 kWh
